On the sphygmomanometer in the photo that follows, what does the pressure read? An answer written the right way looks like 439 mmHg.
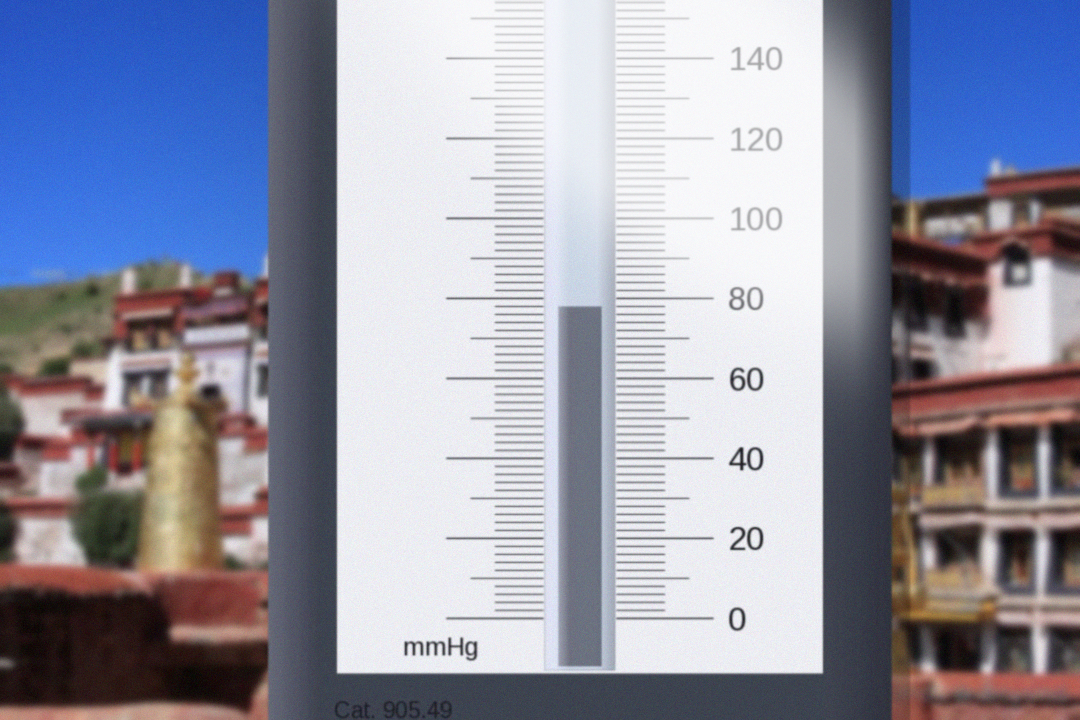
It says 78 mmHg
